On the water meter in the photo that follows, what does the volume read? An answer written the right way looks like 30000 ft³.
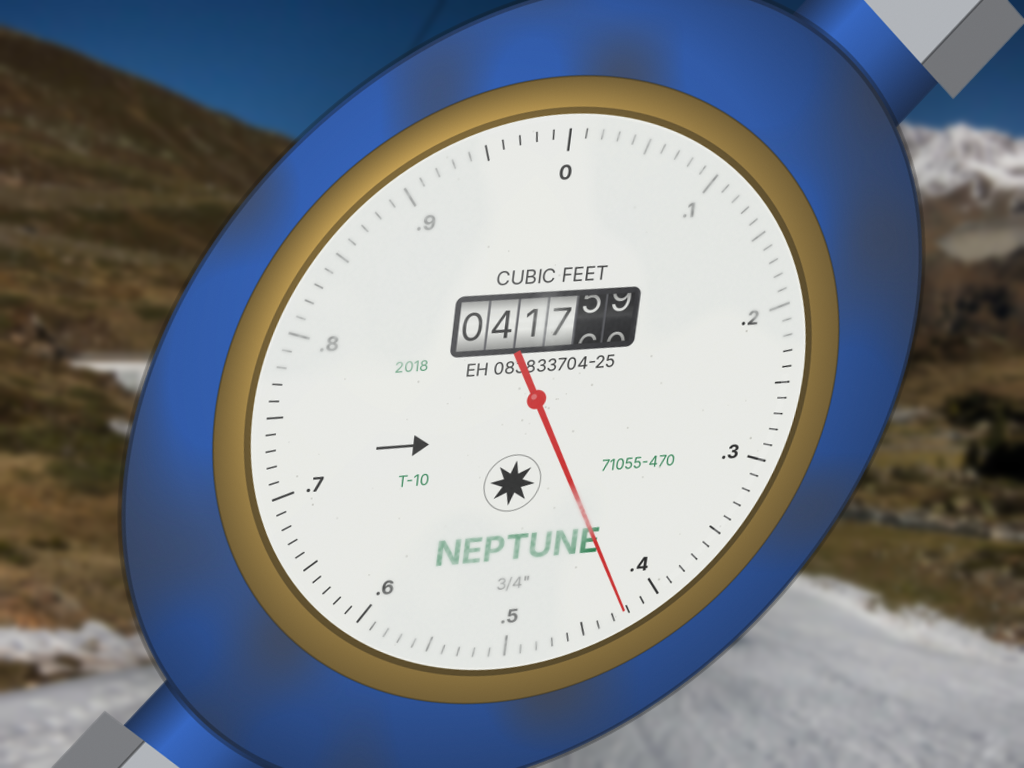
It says 41759.42 ft³
